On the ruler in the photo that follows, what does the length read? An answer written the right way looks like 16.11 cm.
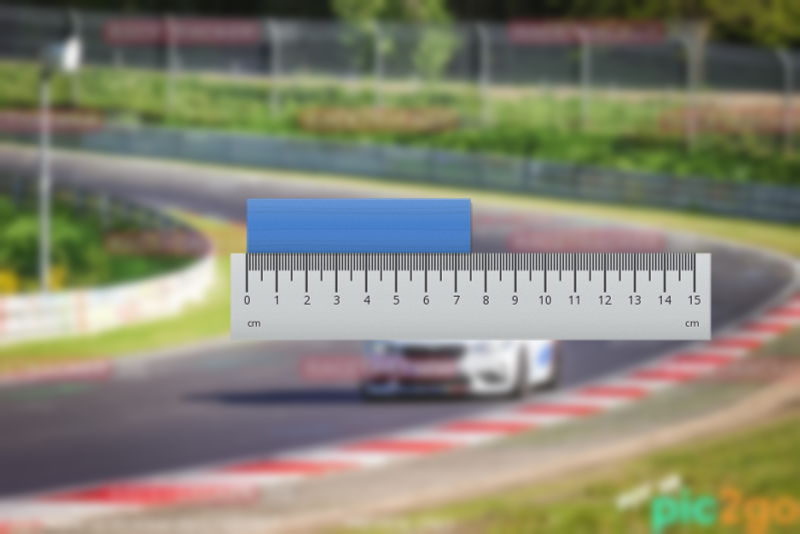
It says 7.5 cm
